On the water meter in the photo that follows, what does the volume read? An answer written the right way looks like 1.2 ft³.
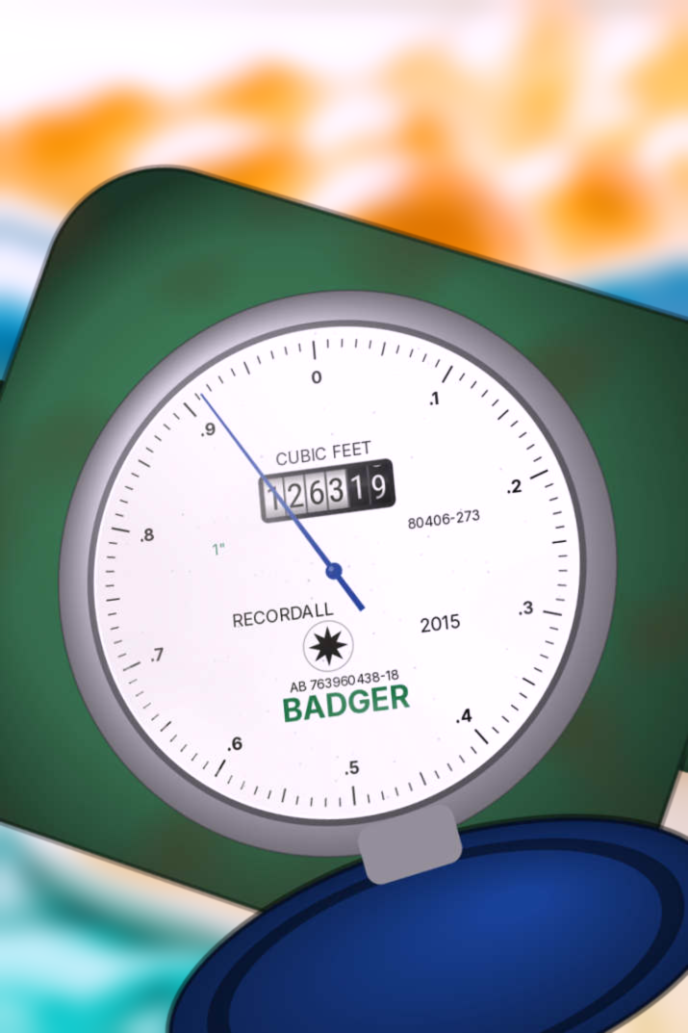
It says 126318.91 ft³
